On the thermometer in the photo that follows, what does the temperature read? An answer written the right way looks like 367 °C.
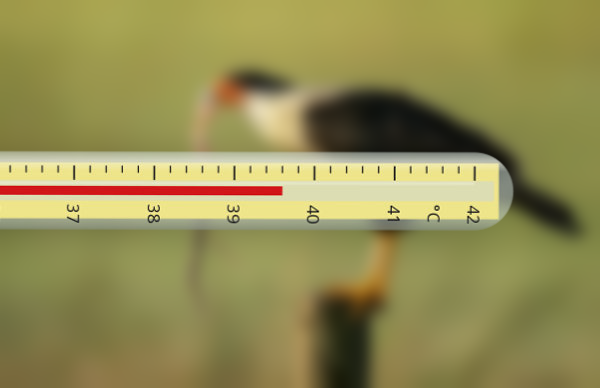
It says 39.6 °C
